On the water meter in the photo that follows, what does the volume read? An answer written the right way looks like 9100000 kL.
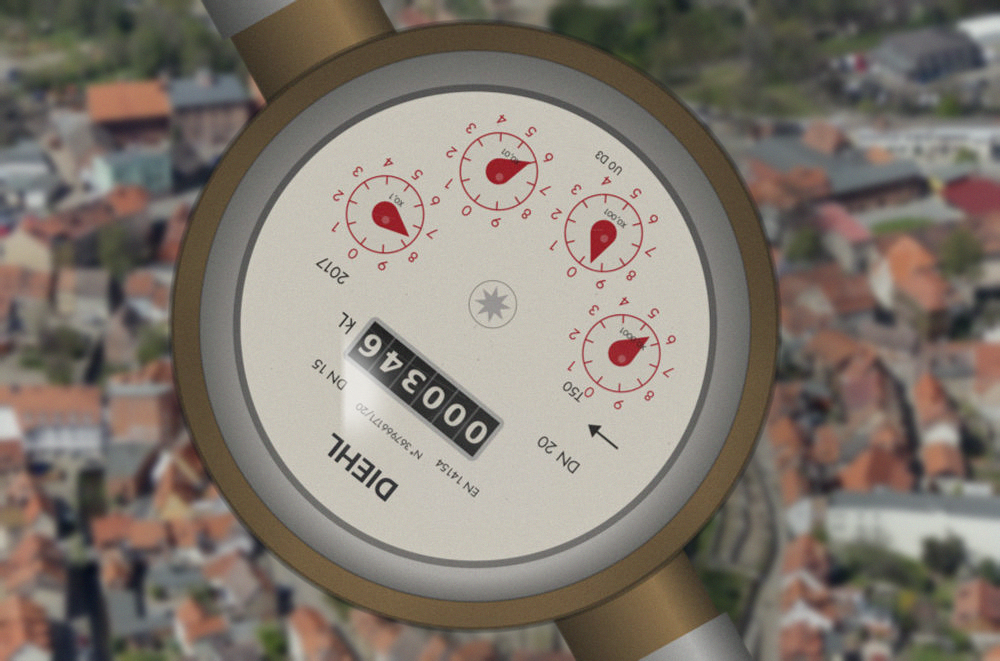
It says 346.7595 kL
